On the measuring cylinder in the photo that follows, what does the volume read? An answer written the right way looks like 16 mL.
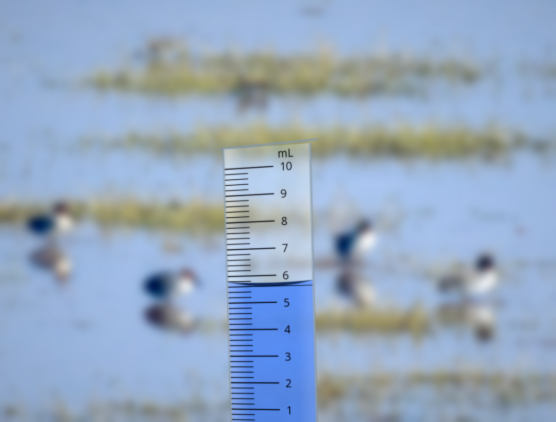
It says 5.6 mL
